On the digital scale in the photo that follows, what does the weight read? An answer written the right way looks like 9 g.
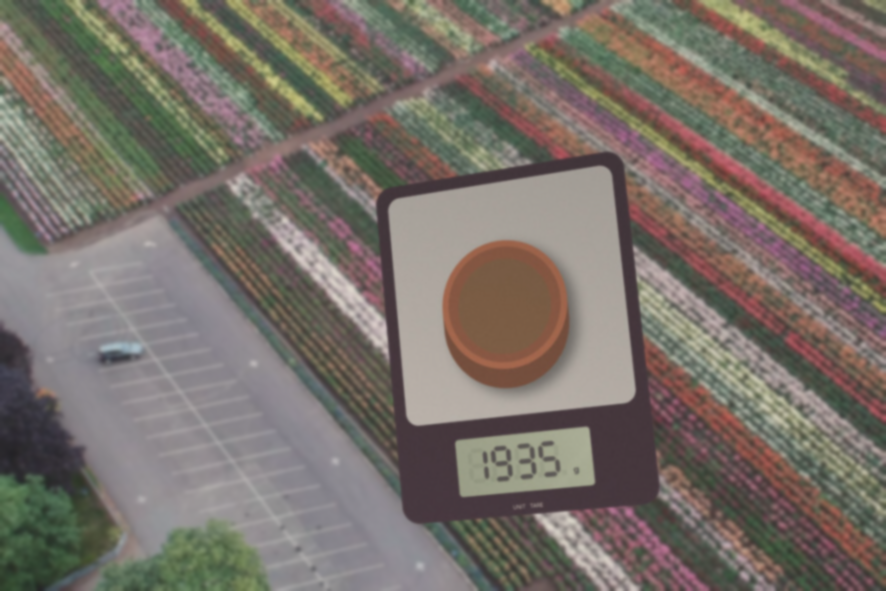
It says 1935 g
